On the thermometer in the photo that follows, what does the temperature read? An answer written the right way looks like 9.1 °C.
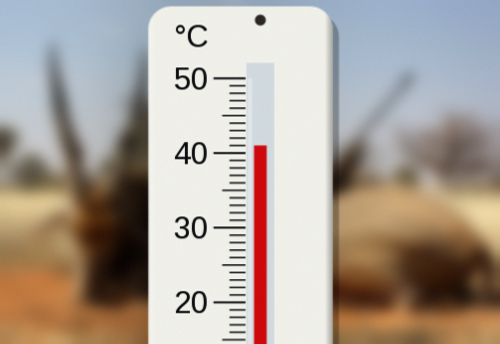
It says 41 °C
